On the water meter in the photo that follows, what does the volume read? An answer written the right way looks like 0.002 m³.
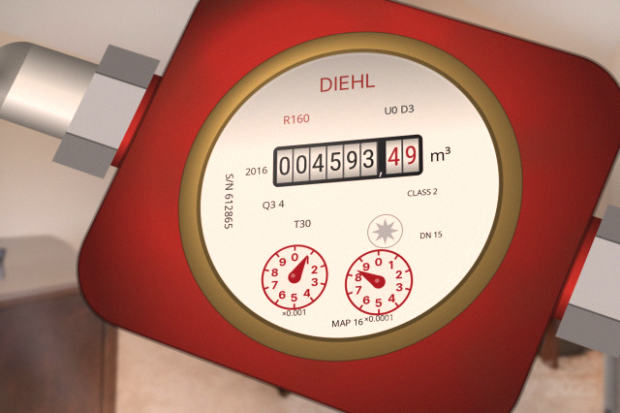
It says 4593.4908 m³
